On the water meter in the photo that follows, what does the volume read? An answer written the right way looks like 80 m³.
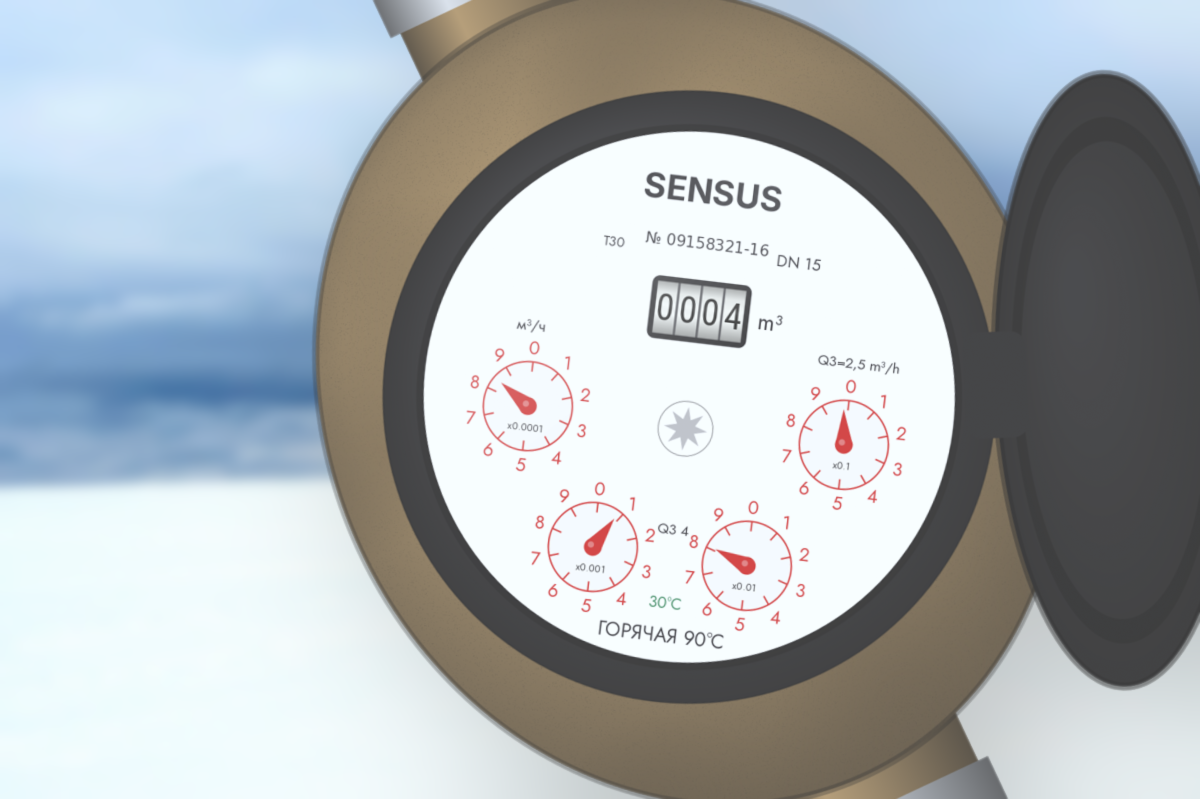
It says 3.9808 m³
